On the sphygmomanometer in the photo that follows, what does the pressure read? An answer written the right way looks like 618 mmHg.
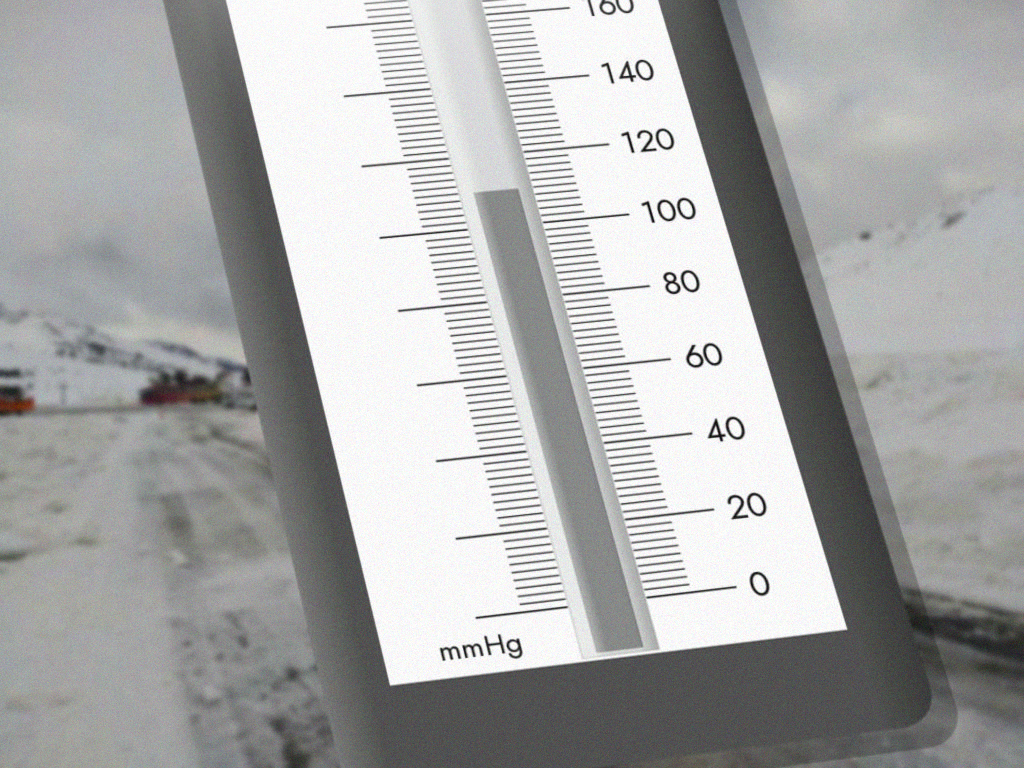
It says 110 mmHg
